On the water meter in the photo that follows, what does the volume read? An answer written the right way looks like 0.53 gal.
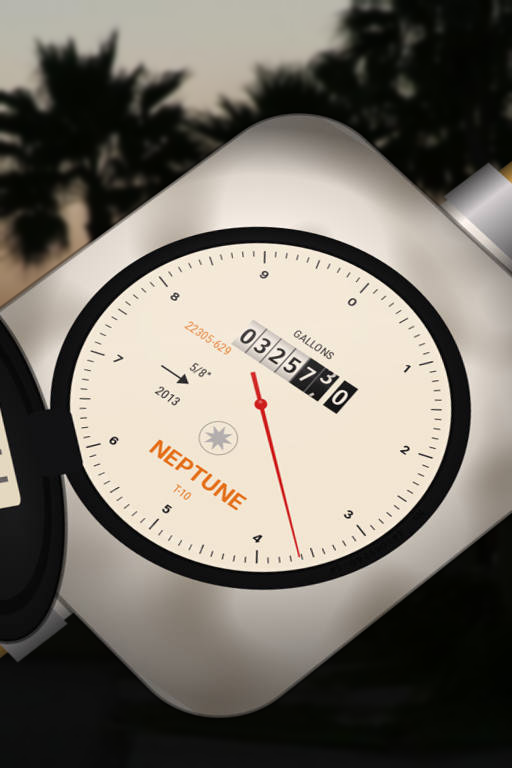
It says 325733.6 gal
